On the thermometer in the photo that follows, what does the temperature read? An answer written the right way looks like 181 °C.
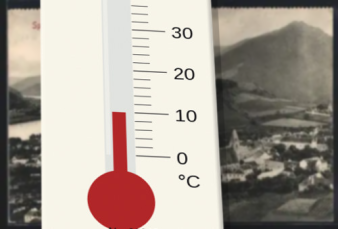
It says 10 °C
